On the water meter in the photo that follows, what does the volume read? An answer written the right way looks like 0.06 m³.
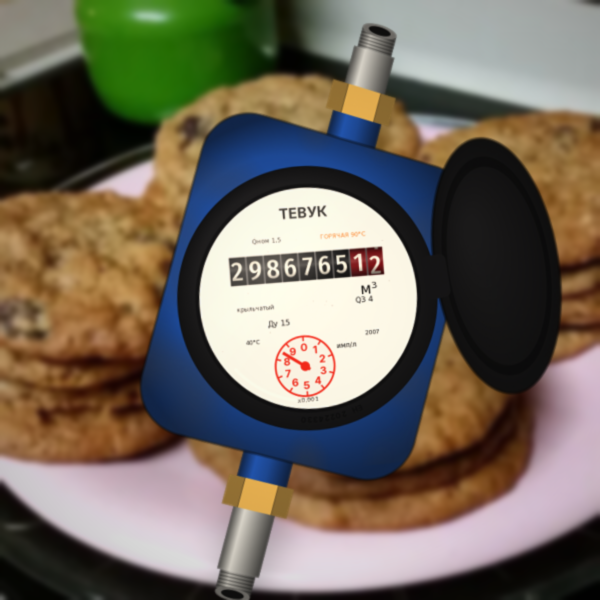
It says 2986765.118 m³
